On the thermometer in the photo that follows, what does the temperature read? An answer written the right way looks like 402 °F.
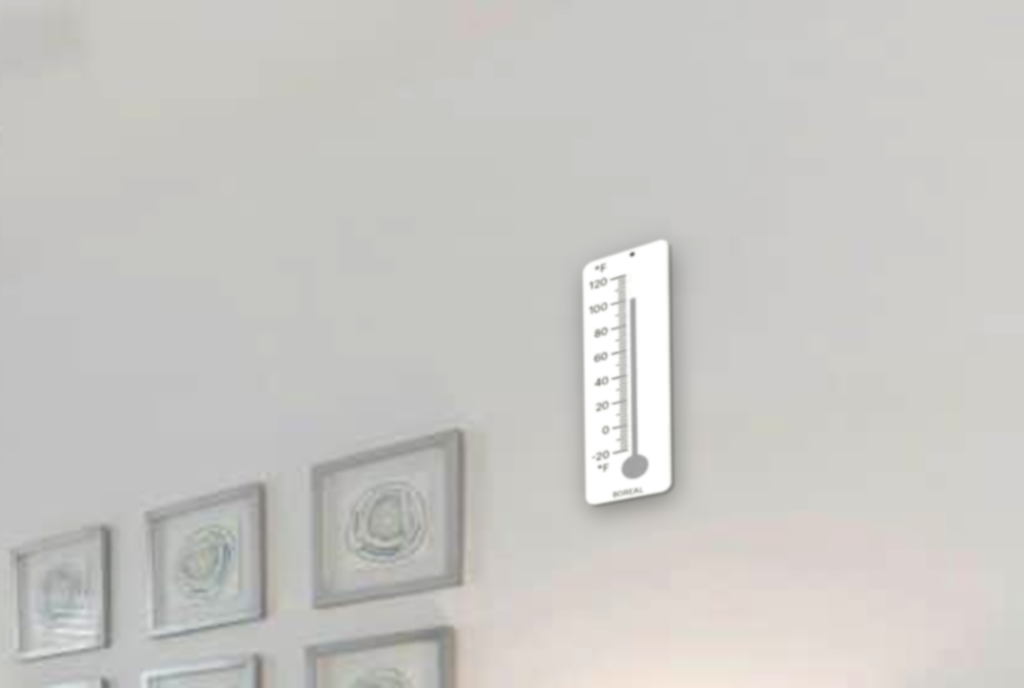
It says 100 °F
